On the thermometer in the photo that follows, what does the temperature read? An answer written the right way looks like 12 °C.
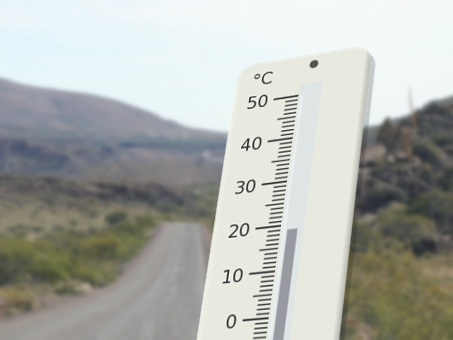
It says 19 °C
